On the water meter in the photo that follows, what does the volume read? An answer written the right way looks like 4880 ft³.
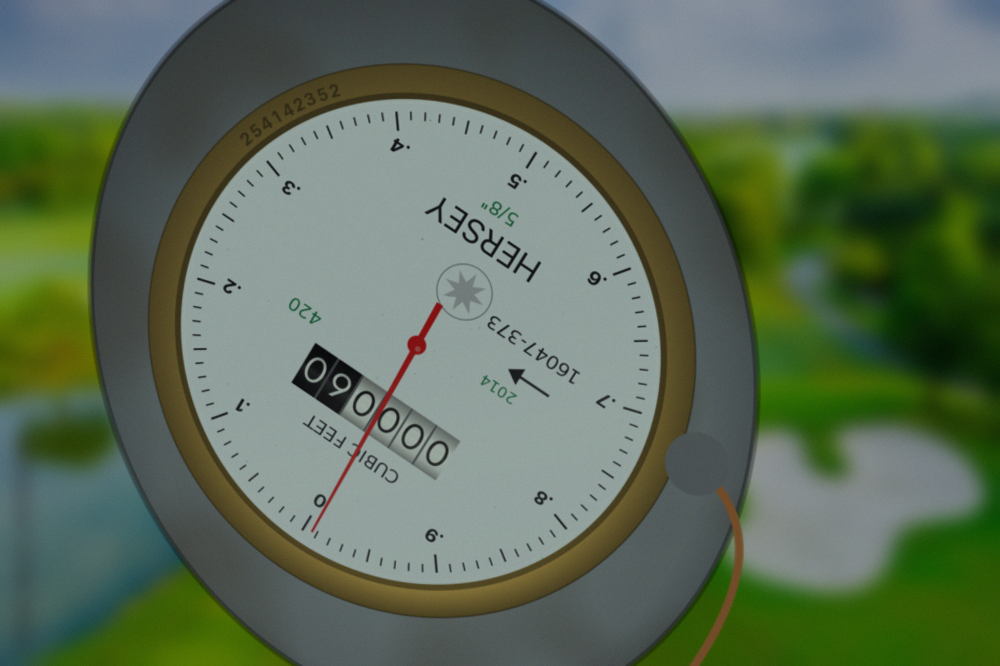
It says 59.99 ft³
